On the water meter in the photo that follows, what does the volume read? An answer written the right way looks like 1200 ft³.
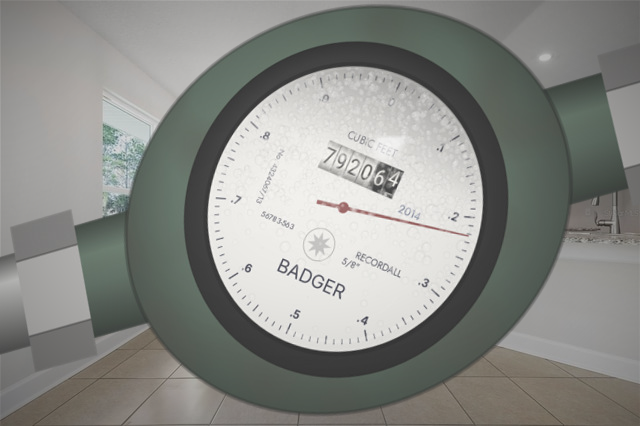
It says 792064.22 ft³
